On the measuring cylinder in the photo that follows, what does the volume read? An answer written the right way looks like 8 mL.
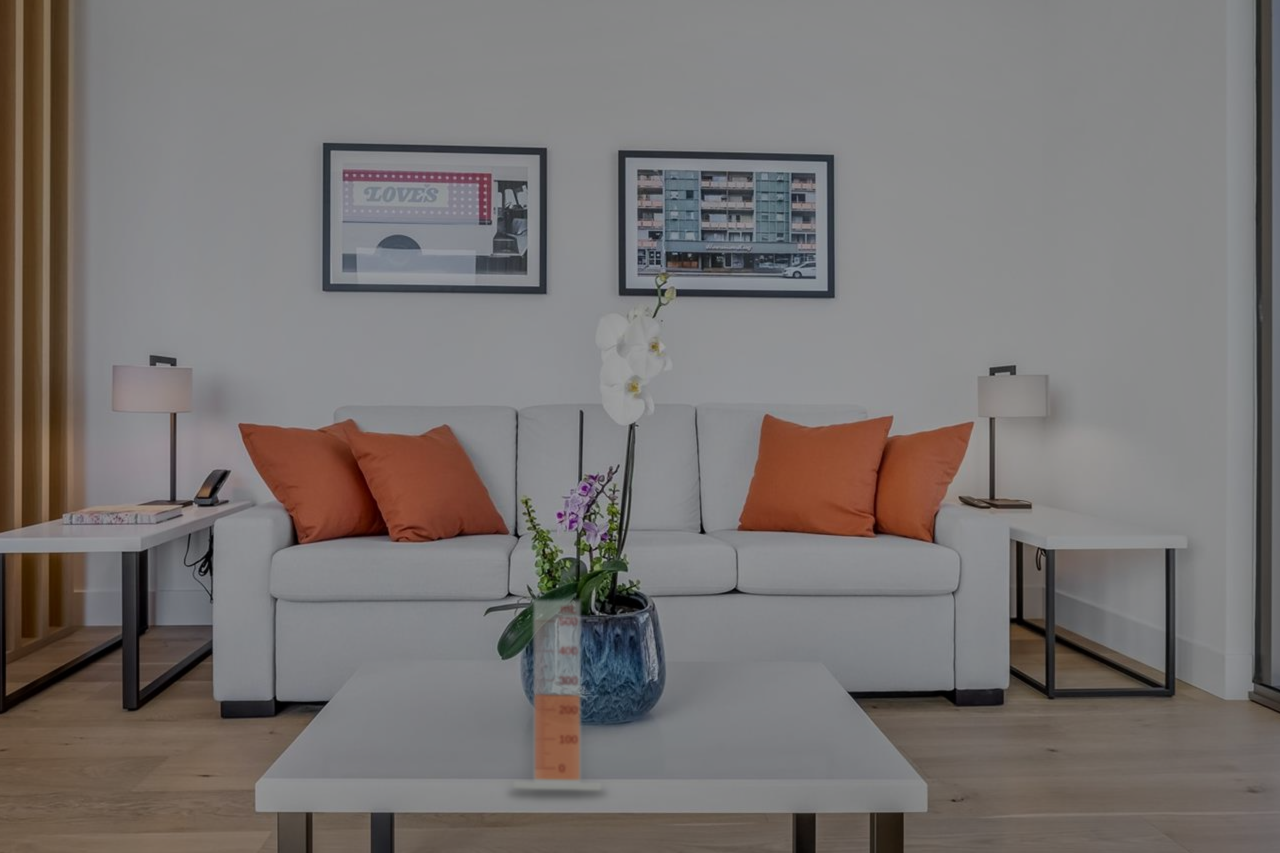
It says 250 mL
